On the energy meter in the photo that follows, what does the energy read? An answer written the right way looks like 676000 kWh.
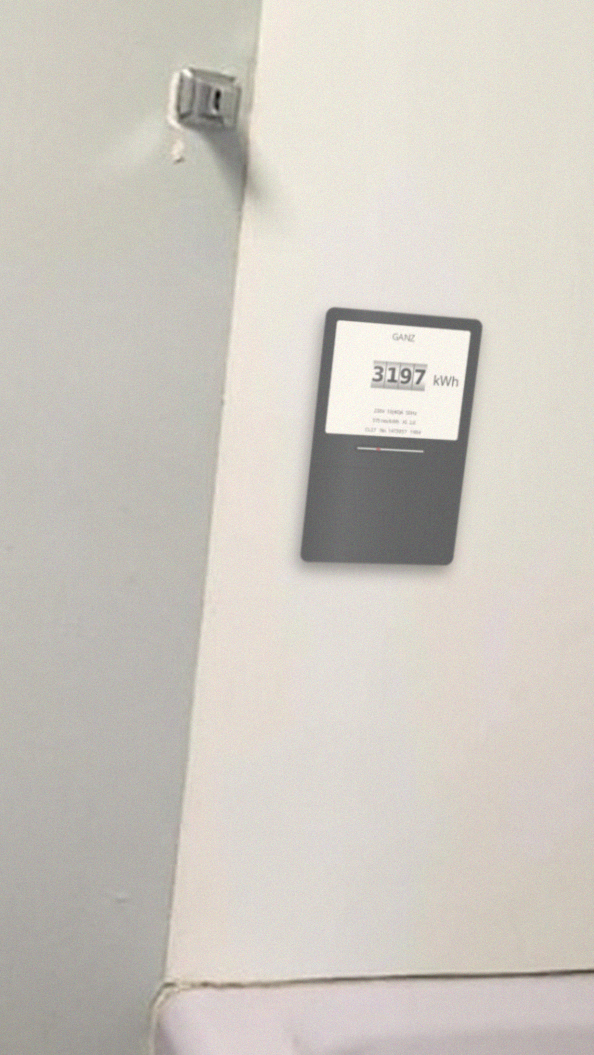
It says 3197 kWh
